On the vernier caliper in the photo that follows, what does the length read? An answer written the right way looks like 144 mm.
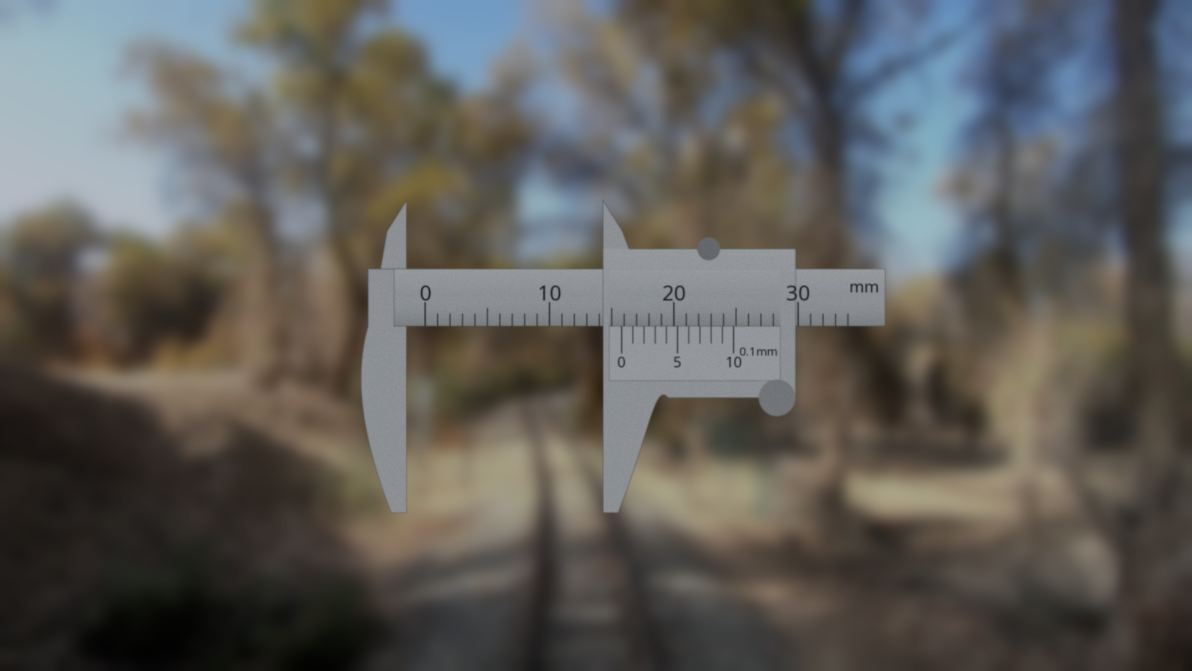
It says 15.8 mm
